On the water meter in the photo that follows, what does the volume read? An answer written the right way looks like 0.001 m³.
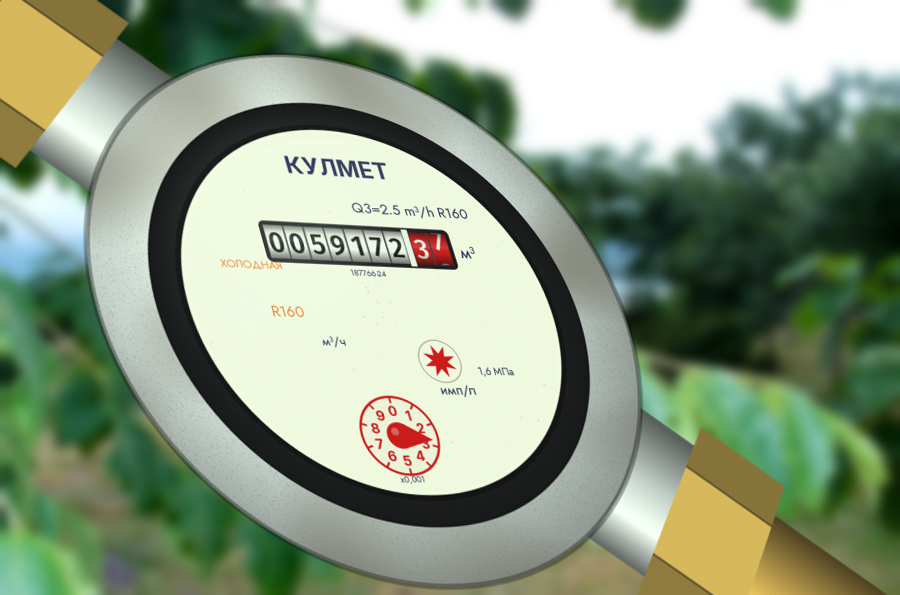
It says 59172.372 m³
